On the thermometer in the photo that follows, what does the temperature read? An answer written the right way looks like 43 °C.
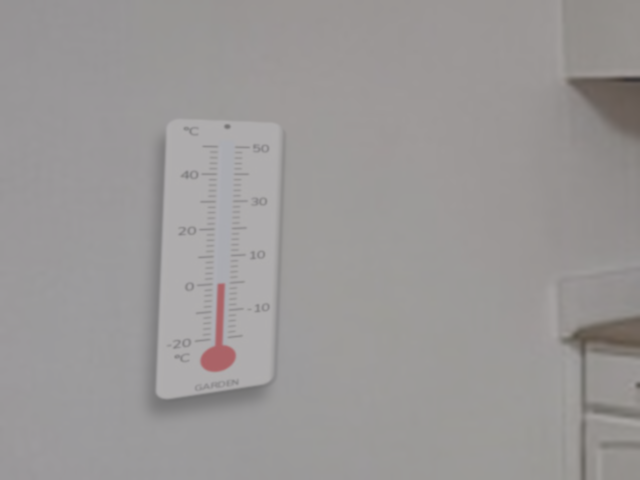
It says 0 °C
